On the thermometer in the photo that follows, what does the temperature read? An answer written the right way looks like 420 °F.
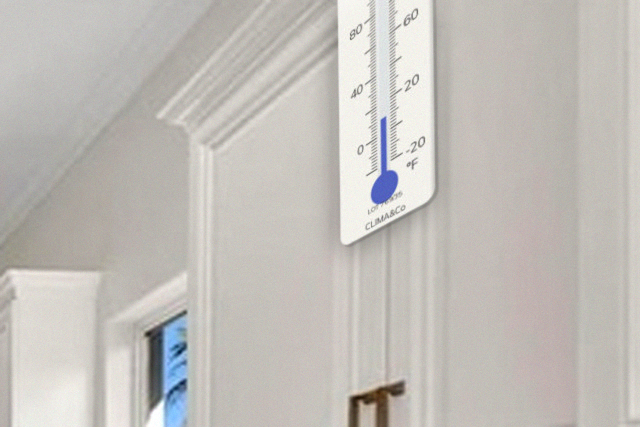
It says 10 °F
